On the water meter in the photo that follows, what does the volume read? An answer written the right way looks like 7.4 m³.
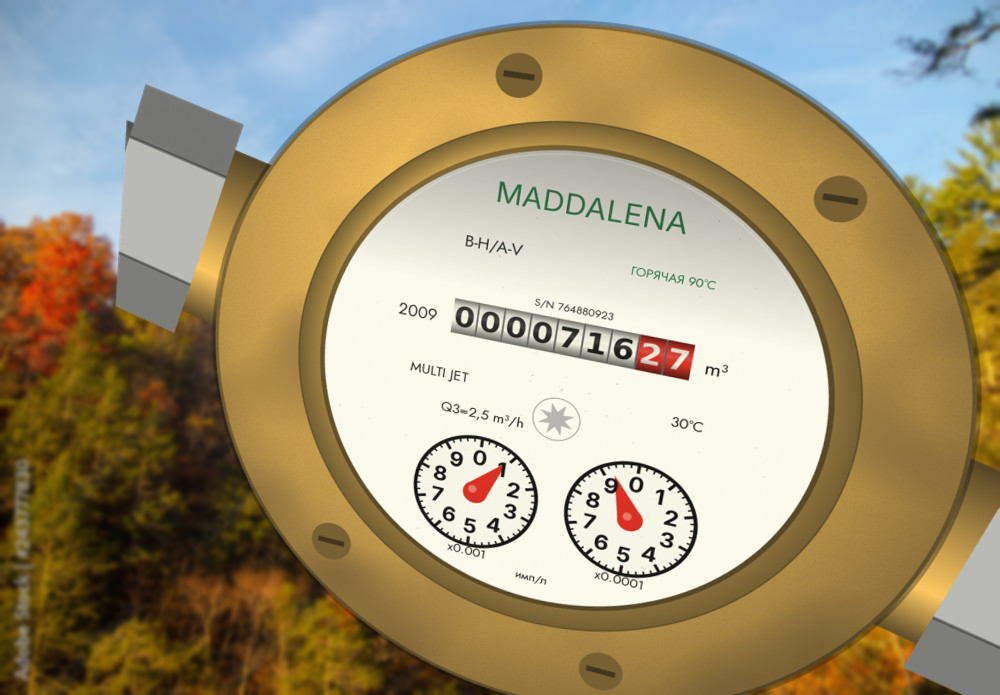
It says 716.2709 m³
